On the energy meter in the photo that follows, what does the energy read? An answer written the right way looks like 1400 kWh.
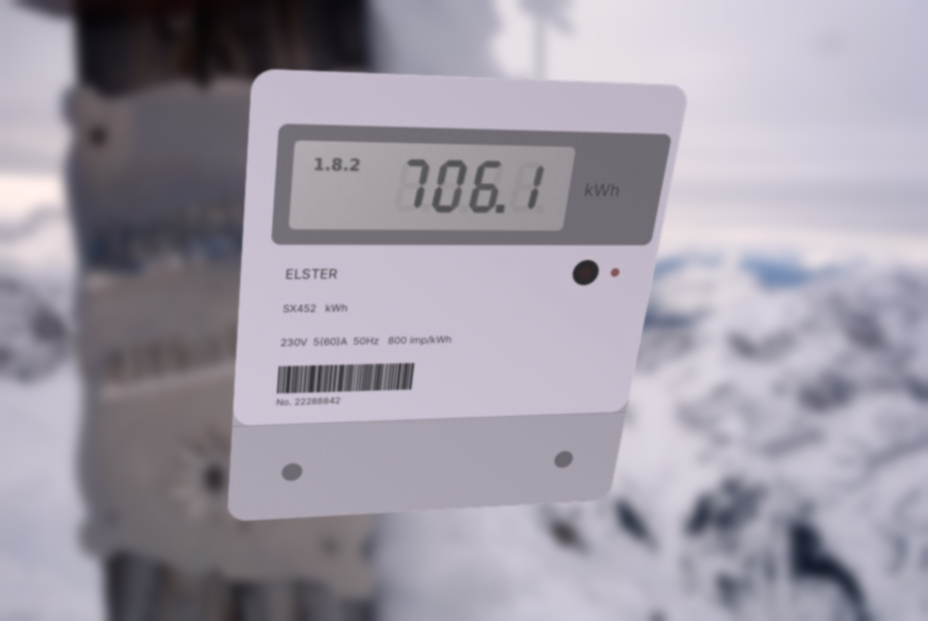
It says 706.1 kWh
